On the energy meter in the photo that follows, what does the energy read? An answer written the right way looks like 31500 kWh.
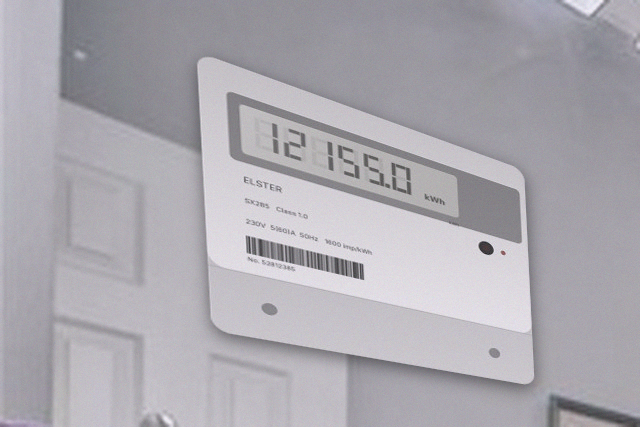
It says 12155.0 kWh
